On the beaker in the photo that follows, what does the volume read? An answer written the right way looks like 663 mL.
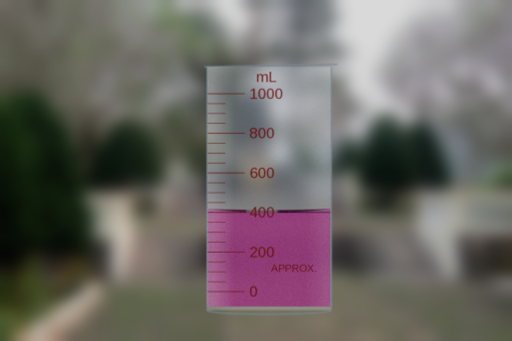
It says 400 mL
